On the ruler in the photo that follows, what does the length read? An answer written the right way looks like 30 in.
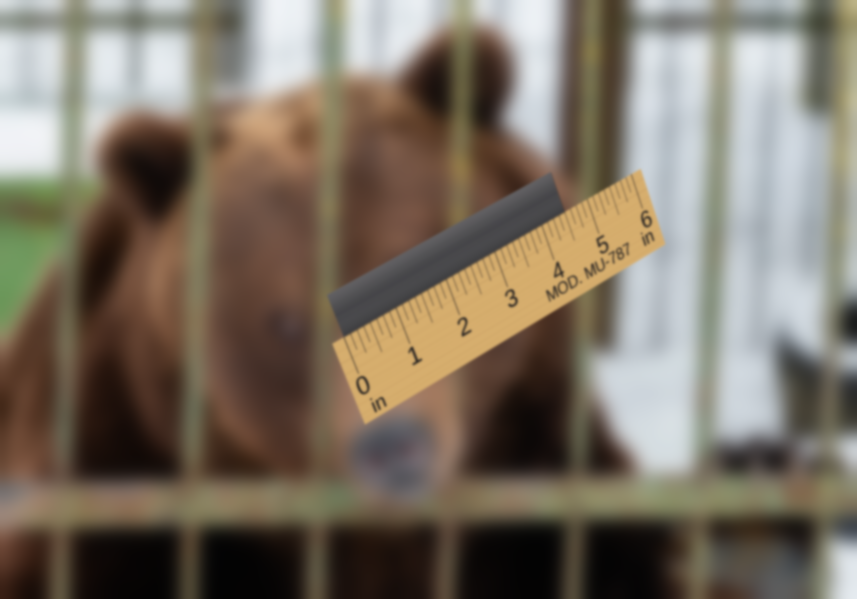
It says 4.5 in
